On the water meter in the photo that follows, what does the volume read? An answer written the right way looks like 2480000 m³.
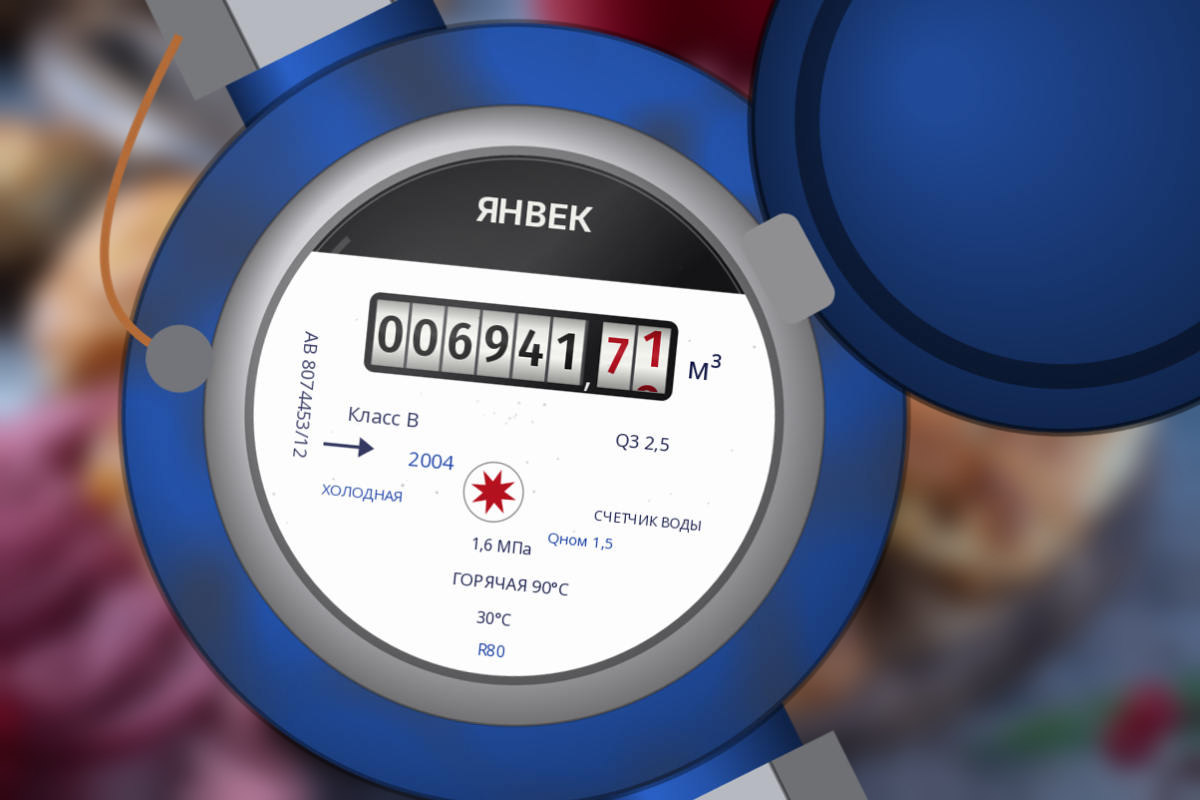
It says 6941.71 m³
